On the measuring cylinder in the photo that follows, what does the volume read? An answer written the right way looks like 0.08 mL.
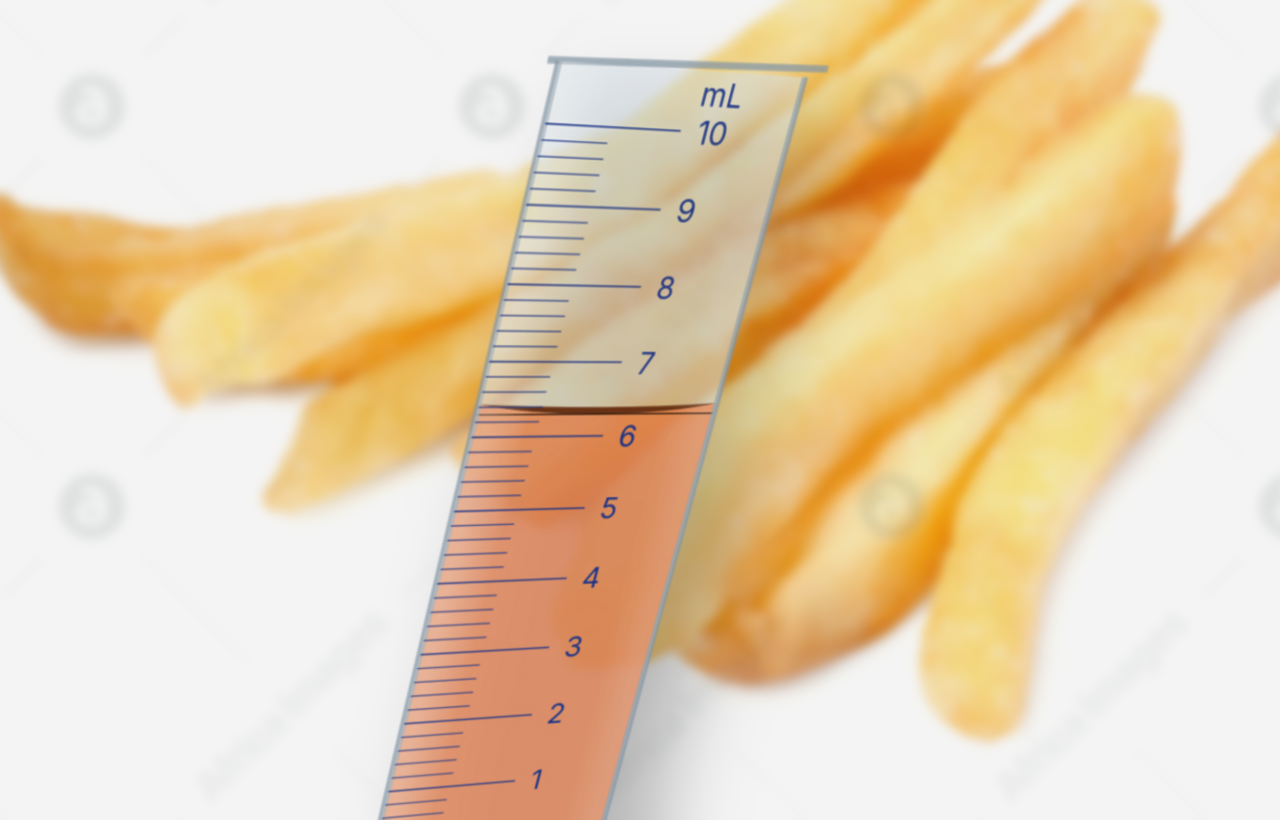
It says 6.3 mL
